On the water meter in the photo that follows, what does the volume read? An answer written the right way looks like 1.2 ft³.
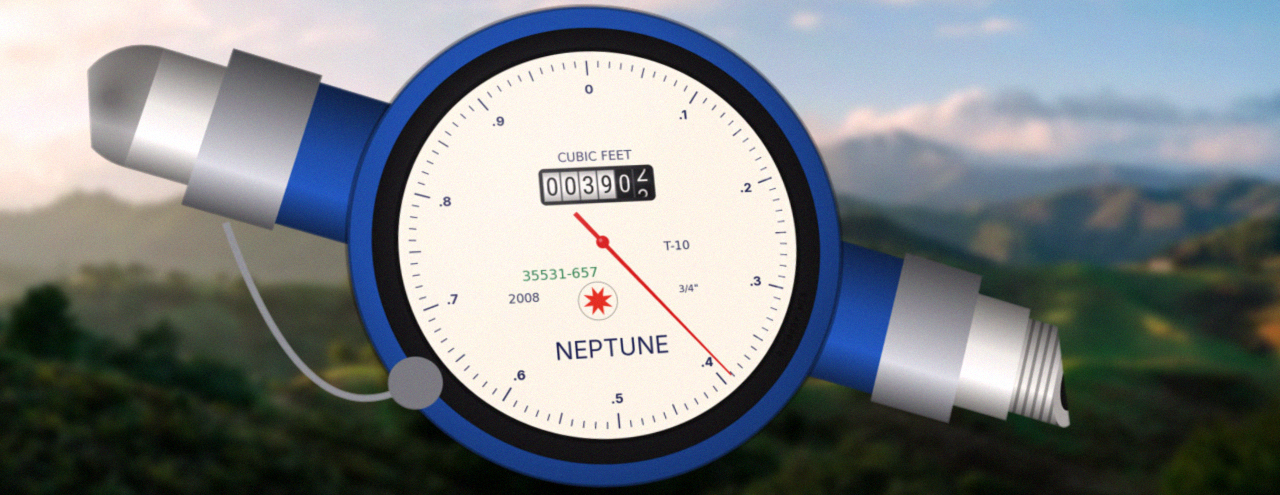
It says 3902.39 ft³
